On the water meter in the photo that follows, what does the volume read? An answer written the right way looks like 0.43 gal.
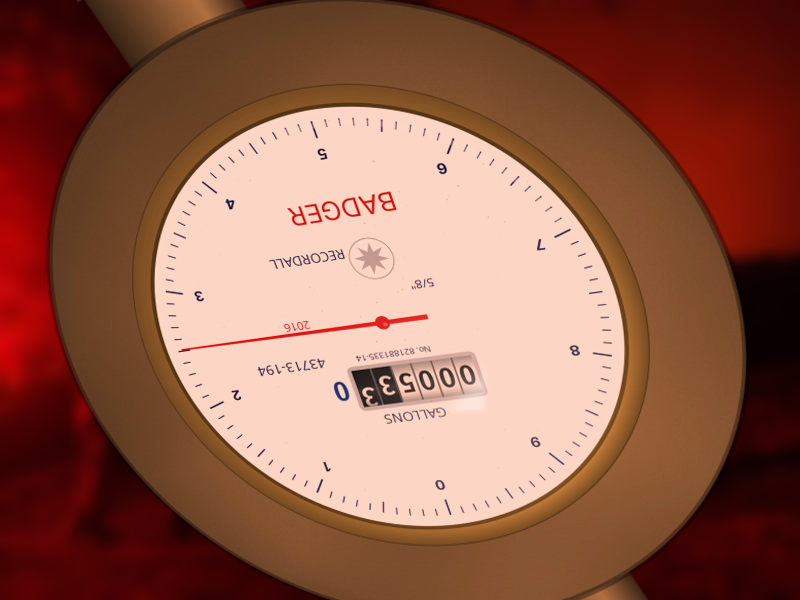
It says 5332.5 gal
